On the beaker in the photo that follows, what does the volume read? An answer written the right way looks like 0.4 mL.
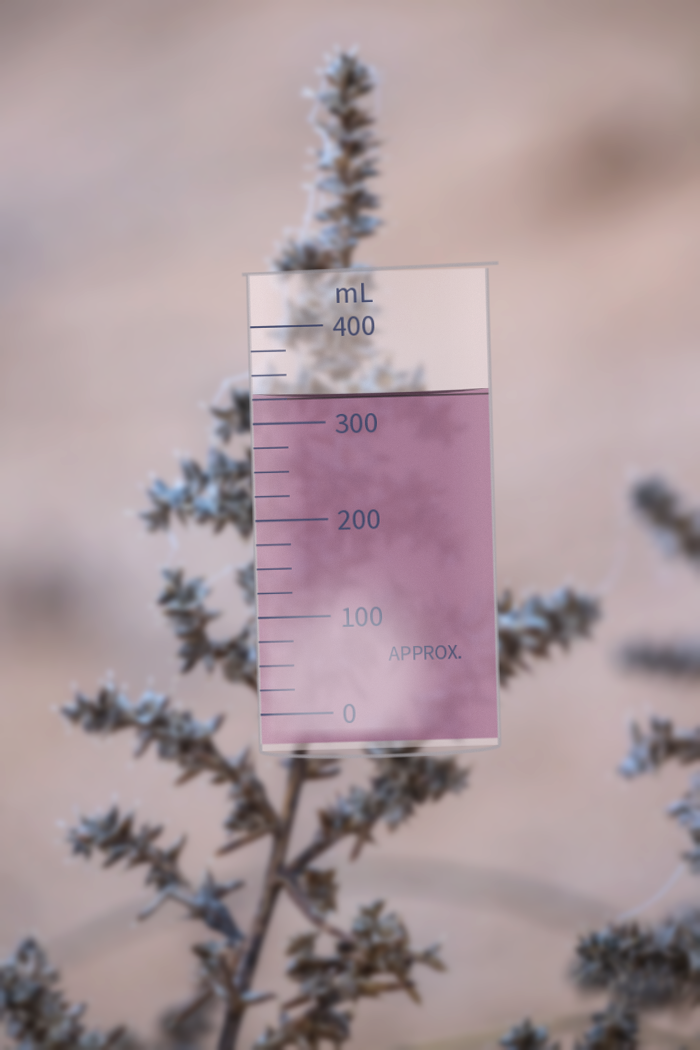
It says 325 mL
